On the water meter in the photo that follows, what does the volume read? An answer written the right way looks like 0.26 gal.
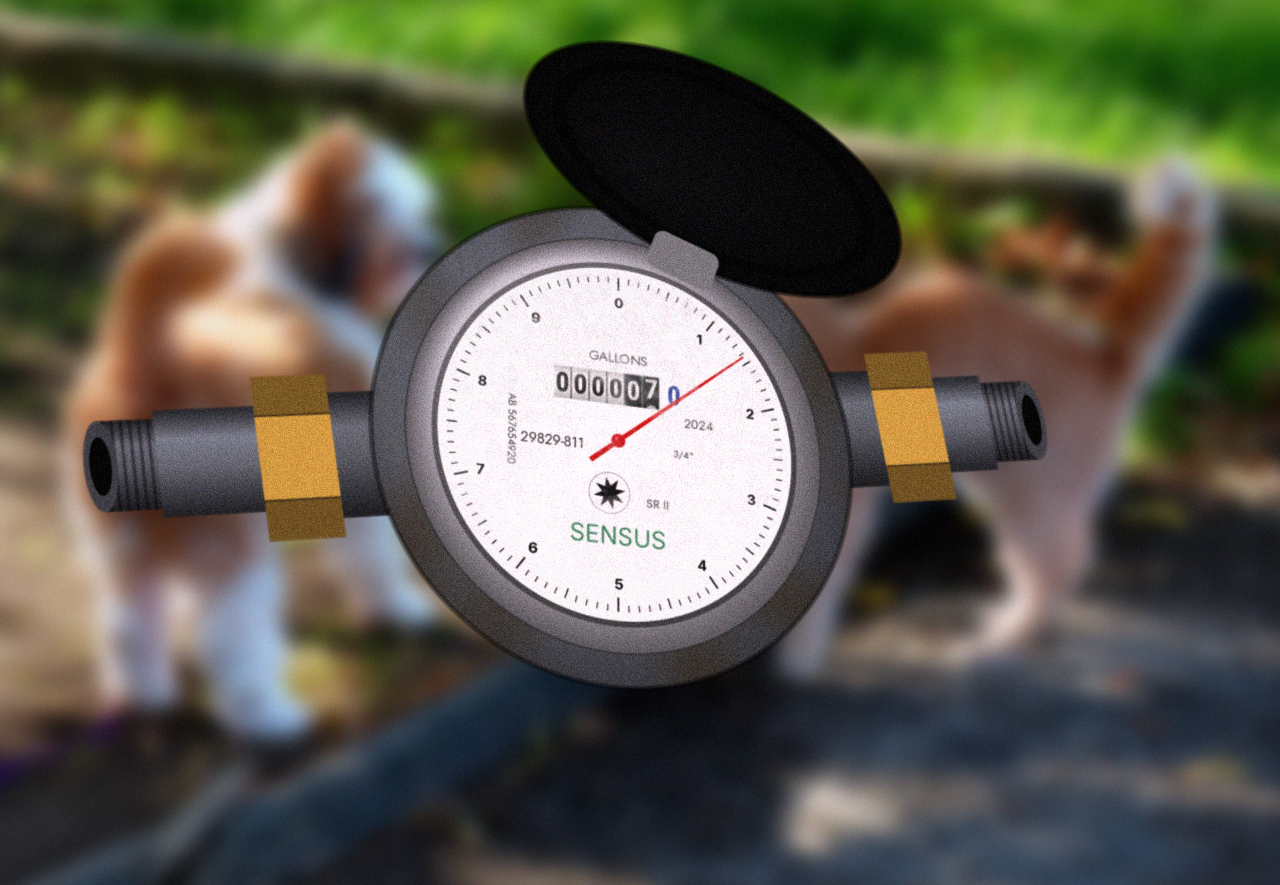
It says 71.4 gal
